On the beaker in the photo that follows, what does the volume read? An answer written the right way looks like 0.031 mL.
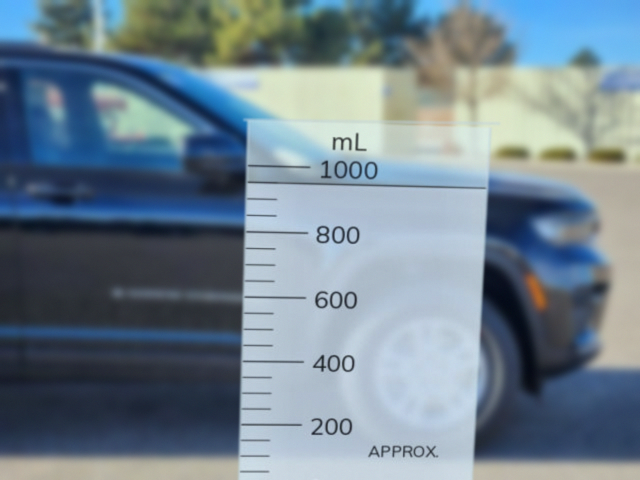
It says 950 mL
